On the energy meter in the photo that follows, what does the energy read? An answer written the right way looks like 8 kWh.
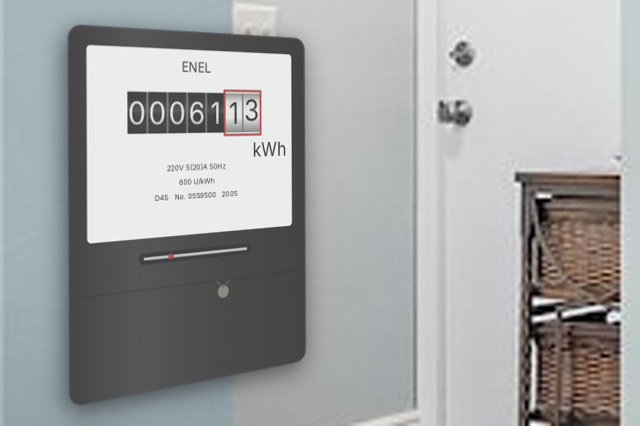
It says 61.13 kWh
